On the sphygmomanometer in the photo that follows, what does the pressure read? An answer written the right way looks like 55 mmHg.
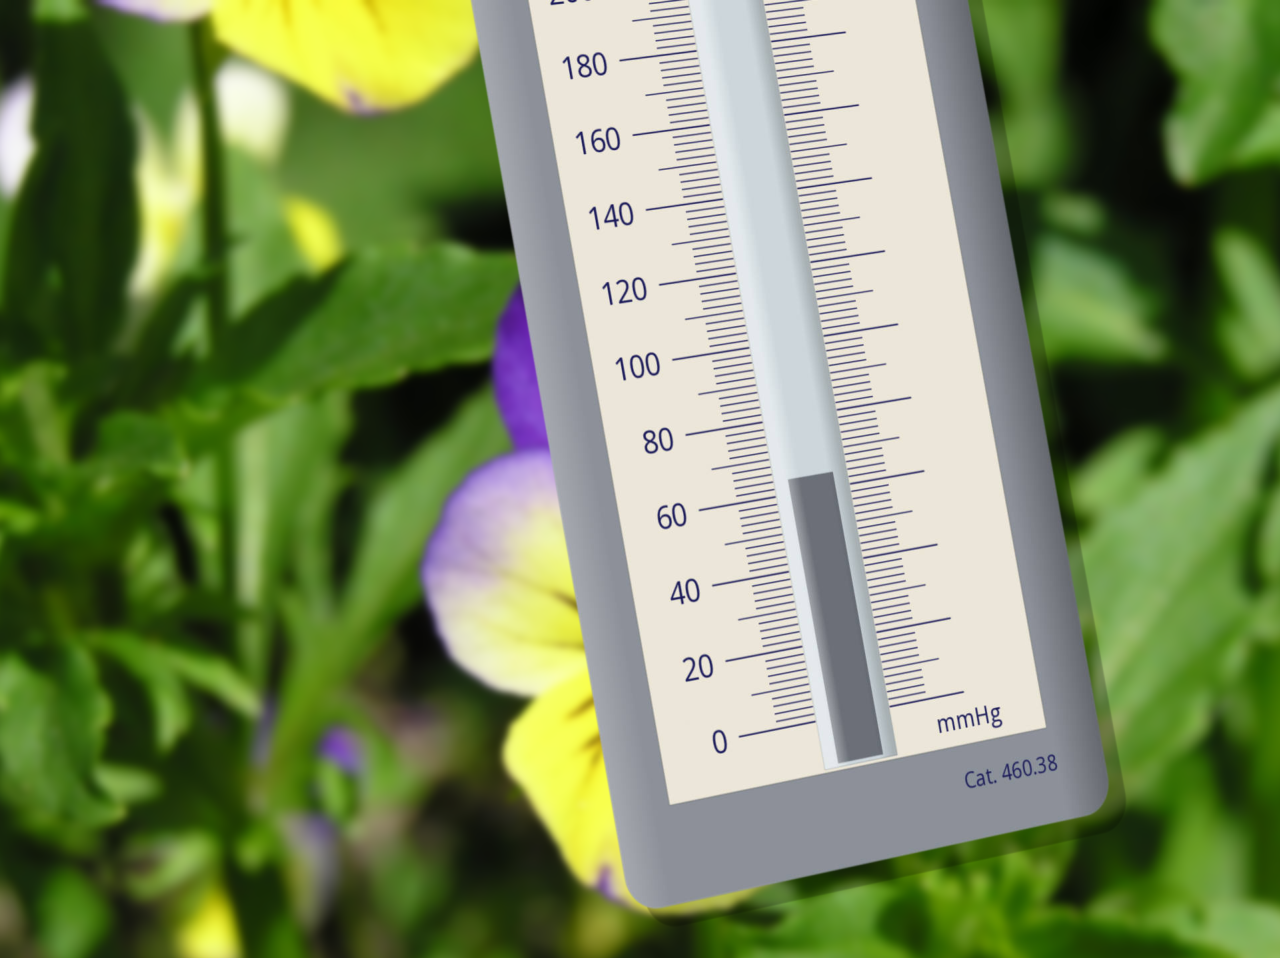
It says 64 mmHg
